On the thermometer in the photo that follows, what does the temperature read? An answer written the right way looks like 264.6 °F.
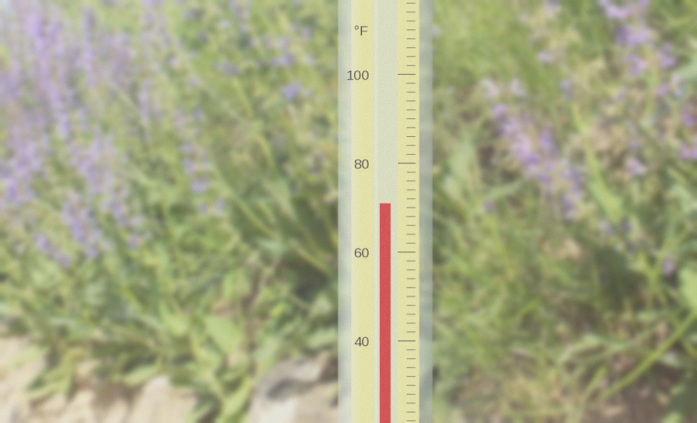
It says 71 °F
